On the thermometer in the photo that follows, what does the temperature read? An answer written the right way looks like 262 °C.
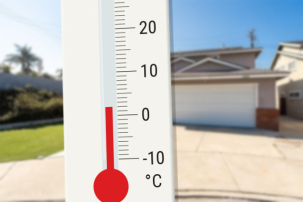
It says 2 °C
